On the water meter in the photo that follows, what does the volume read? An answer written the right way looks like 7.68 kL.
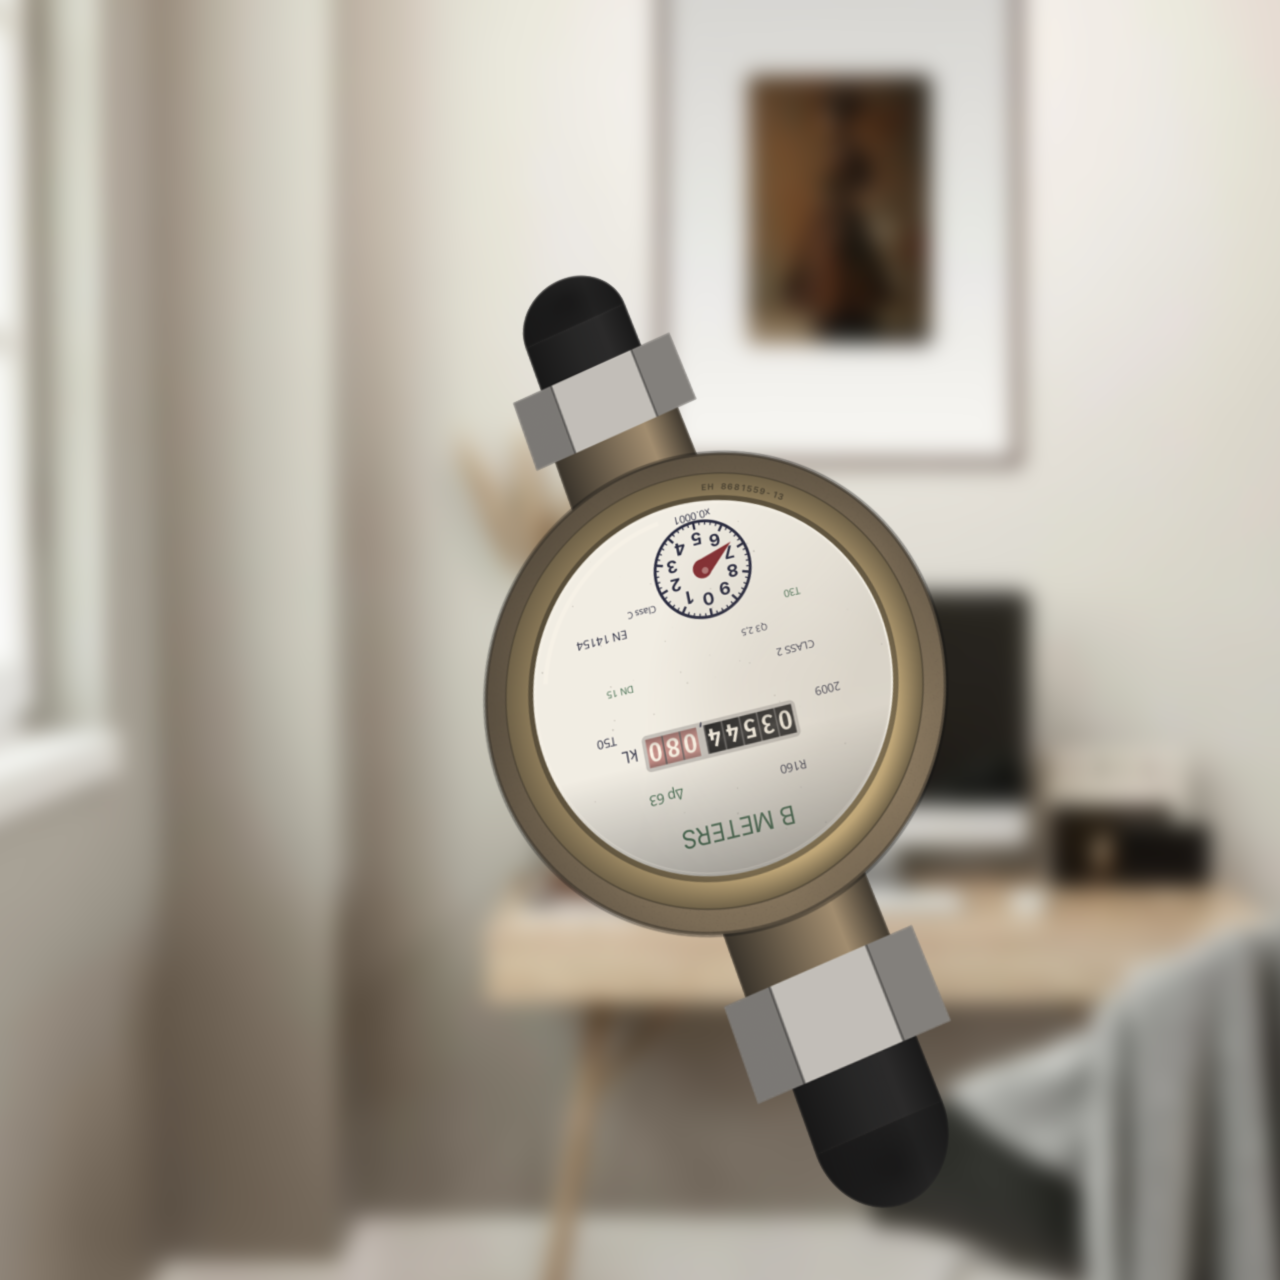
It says 3544.0806 kL
